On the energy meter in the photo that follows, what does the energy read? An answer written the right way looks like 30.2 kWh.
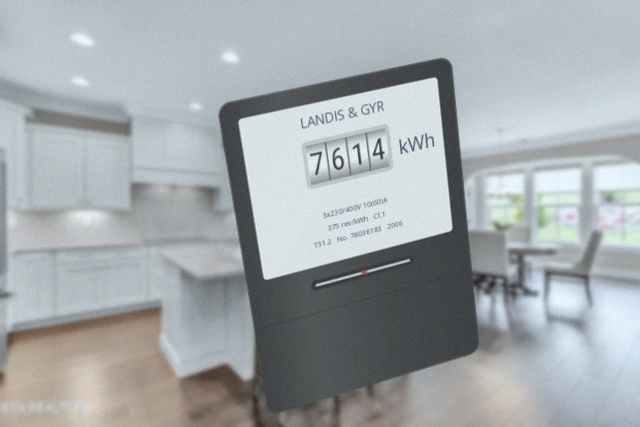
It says 7614 kWh
